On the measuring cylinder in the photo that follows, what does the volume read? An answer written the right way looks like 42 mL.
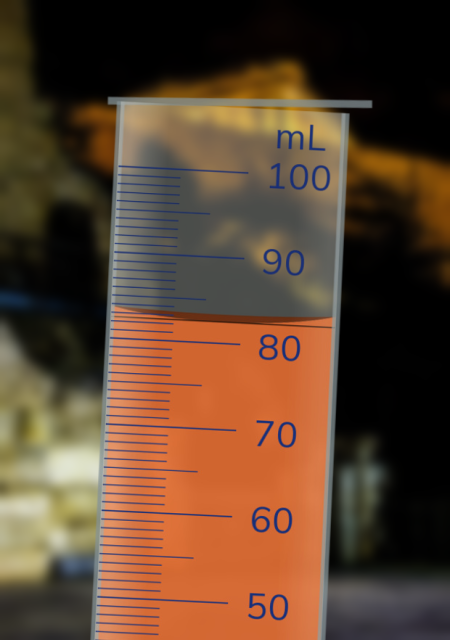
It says 82.5 mL
